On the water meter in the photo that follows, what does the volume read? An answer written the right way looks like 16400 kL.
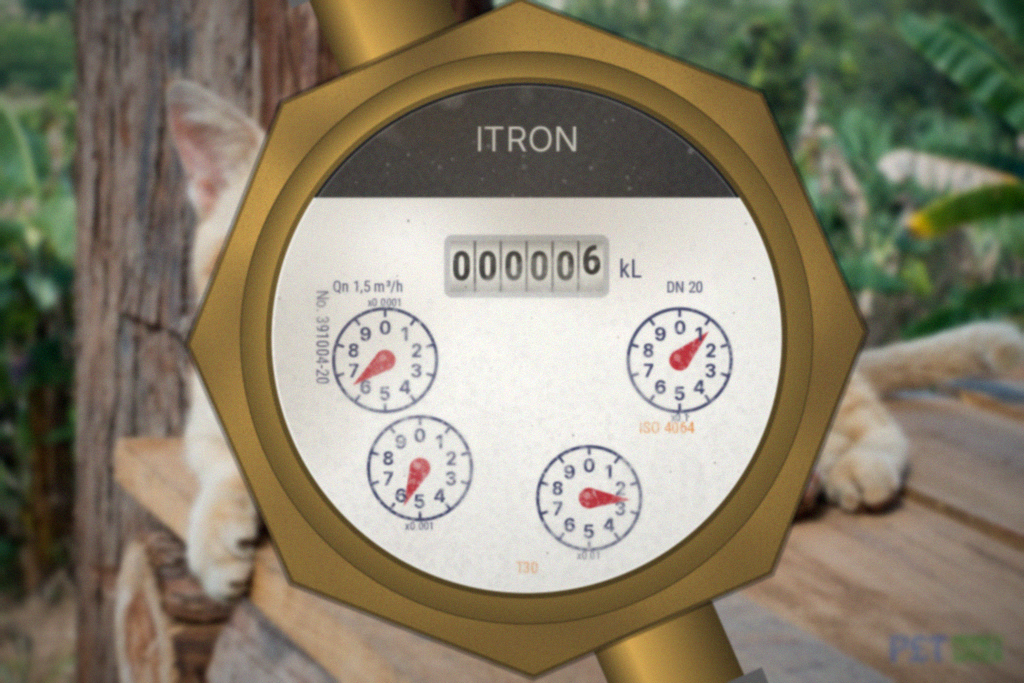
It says 6.1256 kL
